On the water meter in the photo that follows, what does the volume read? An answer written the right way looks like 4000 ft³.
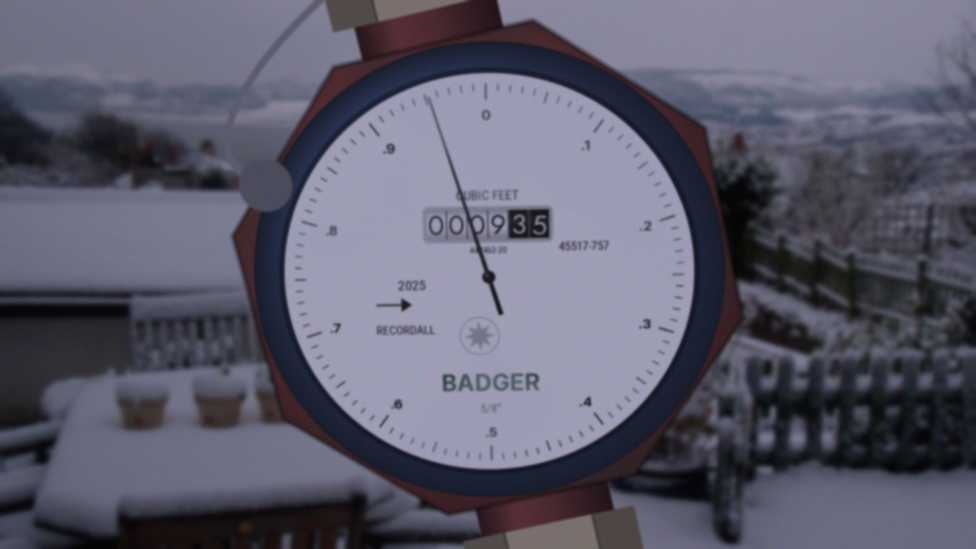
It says 934.95 ft³
